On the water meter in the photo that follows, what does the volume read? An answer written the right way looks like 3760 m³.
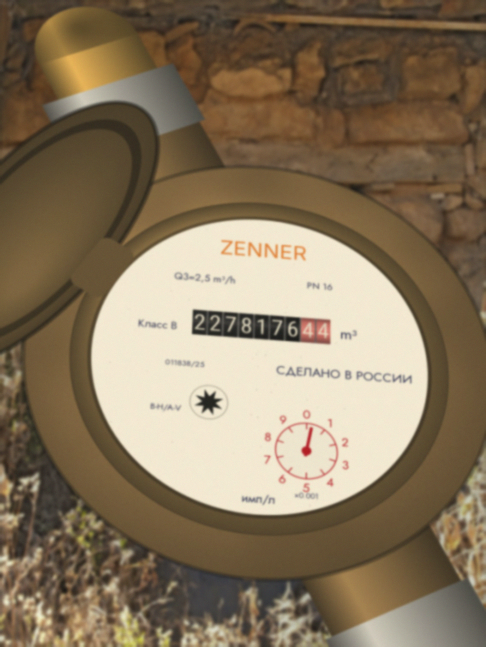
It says 2278176.440 m³
